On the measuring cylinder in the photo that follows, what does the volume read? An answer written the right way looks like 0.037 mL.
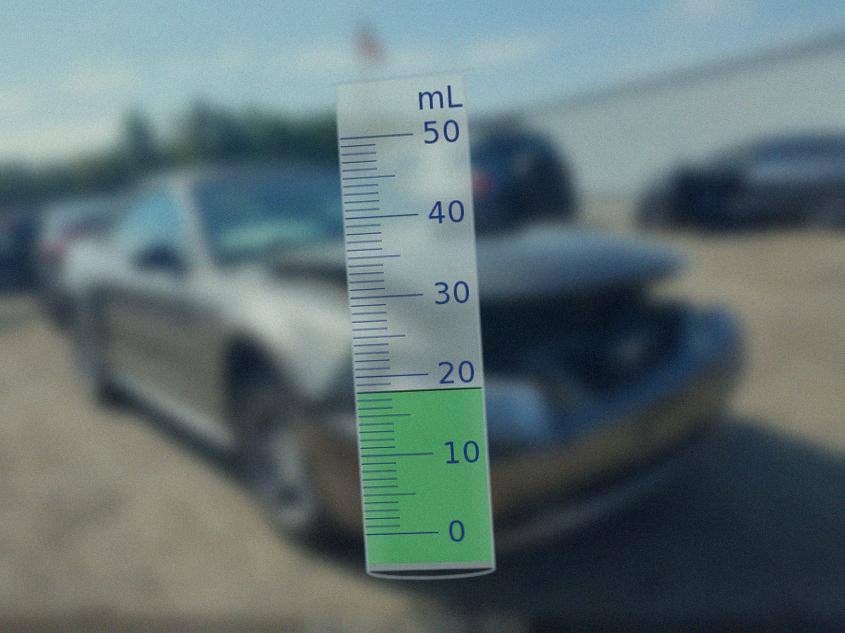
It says 18 mL
